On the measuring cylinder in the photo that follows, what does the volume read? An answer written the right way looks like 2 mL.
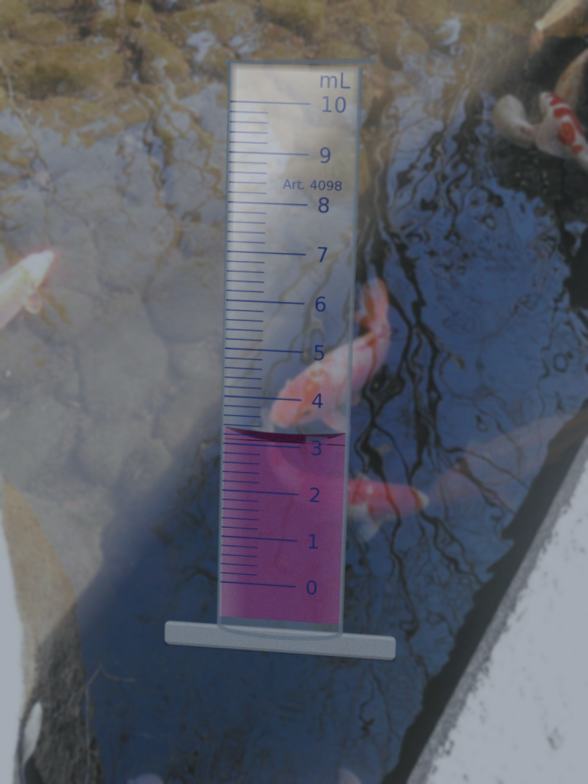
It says 3.1 mL
